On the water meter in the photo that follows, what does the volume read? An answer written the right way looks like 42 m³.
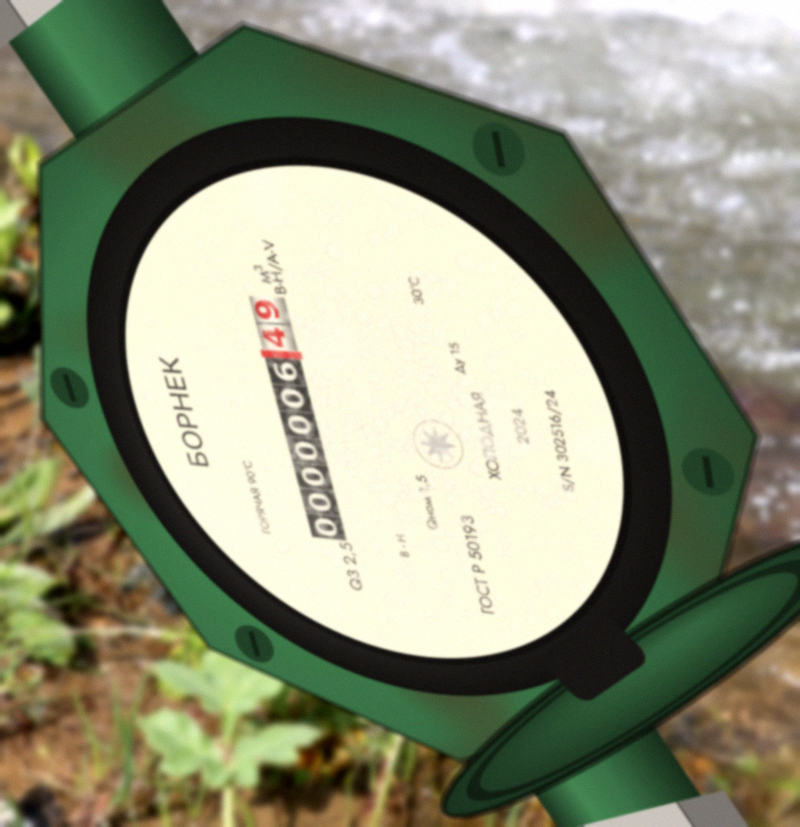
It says 6.49 m³
